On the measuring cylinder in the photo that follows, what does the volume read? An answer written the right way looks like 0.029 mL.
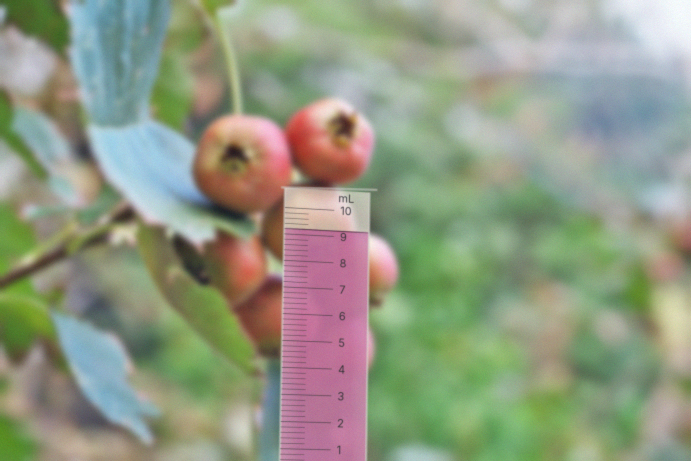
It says 9.2 mL
